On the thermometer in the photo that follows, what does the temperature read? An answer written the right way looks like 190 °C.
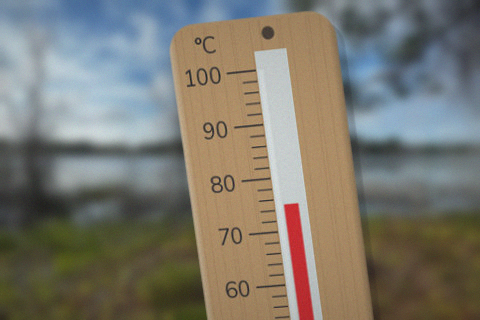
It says 75 °C
